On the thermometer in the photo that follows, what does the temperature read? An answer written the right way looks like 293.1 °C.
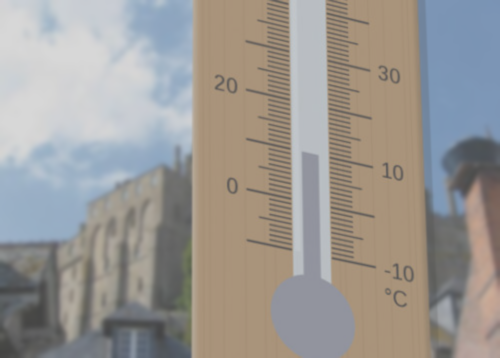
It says 10 °C
